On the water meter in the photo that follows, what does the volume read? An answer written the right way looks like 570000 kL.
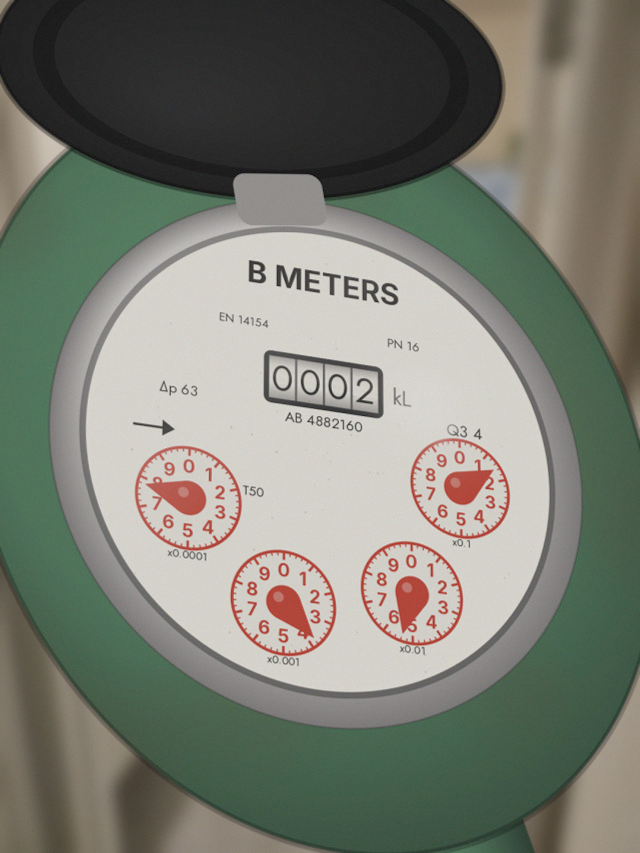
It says 2.1537 kL
